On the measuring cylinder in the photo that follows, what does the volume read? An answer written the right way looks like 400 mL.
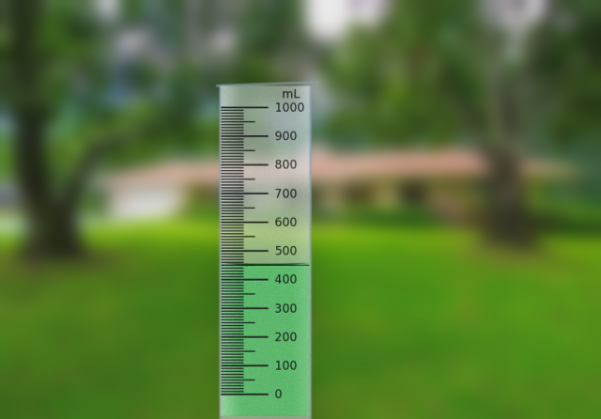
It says 450 mL
